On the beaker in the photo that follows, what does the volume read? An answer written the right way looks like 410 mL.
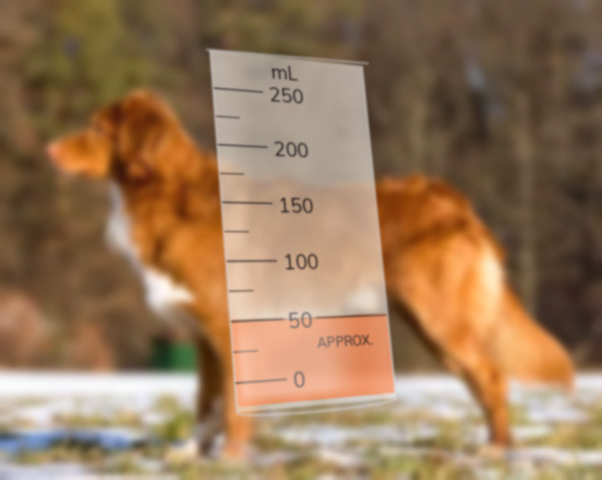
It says 50 mL
